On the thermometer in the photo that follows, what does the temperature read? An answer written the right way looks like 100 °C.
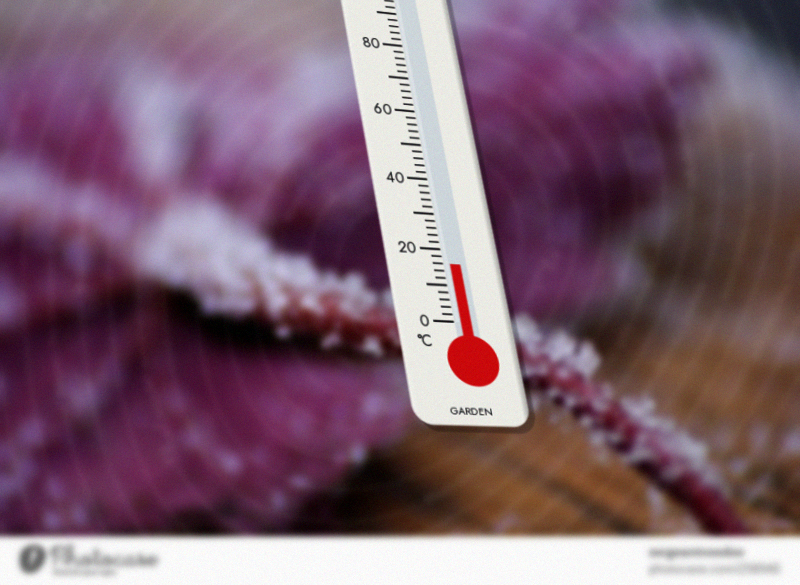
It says 16 °C
